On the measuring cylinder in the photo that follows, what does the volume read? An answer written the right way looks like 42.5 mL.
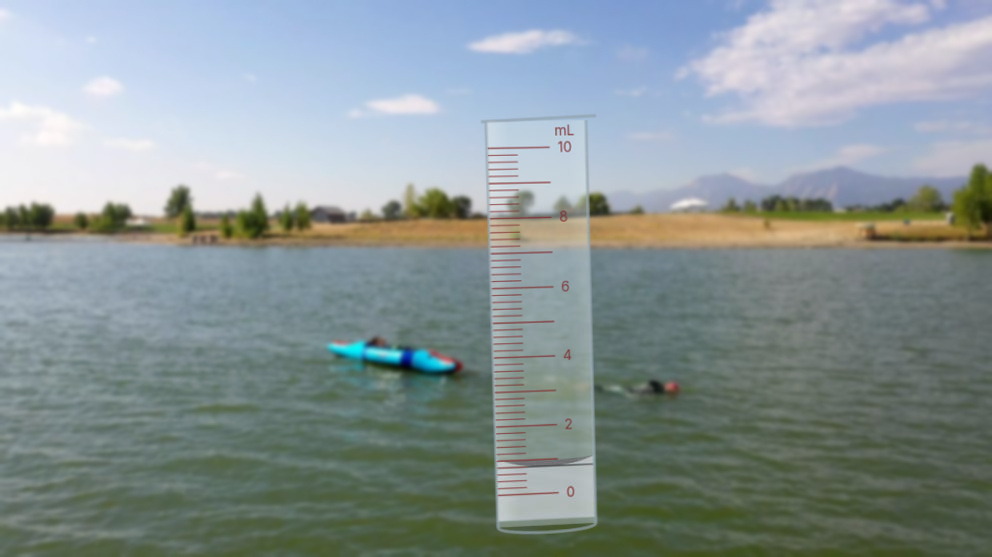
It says 0.8 mL
